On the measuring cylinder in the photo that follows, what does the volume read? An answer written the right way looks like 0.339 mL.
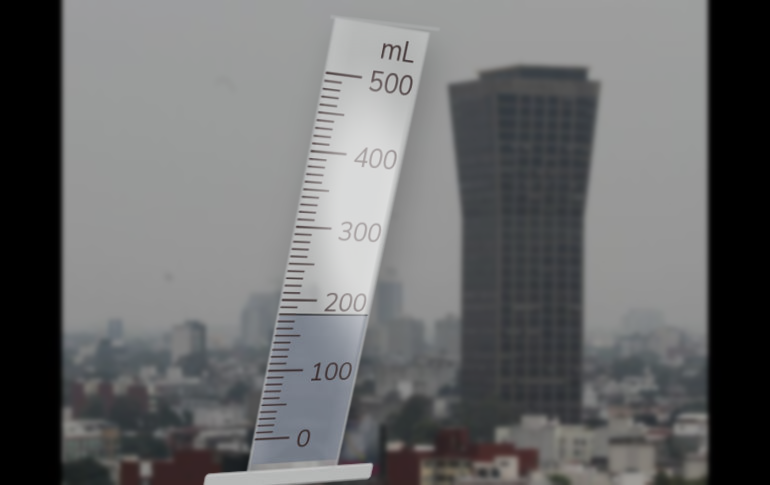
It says 180 mL
